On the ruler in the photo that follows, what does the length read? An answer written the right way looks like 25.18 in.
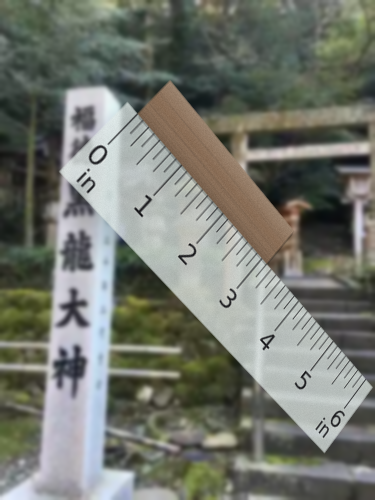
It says 3.125 in
